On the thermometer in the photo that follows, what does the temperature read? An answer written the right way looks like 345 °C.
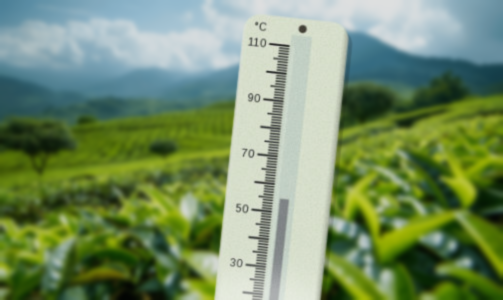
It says 55 °C
